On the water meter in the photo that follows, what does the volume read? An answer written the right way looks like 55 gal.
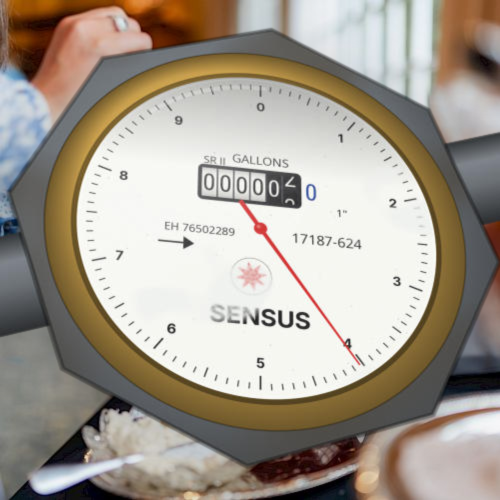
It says 24.0 gal
